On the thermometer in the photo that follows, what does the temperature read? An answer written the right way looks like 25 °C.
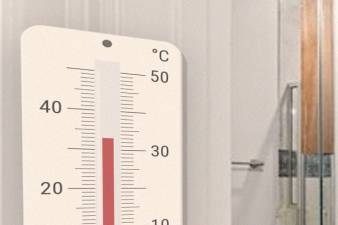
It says 33 °C
